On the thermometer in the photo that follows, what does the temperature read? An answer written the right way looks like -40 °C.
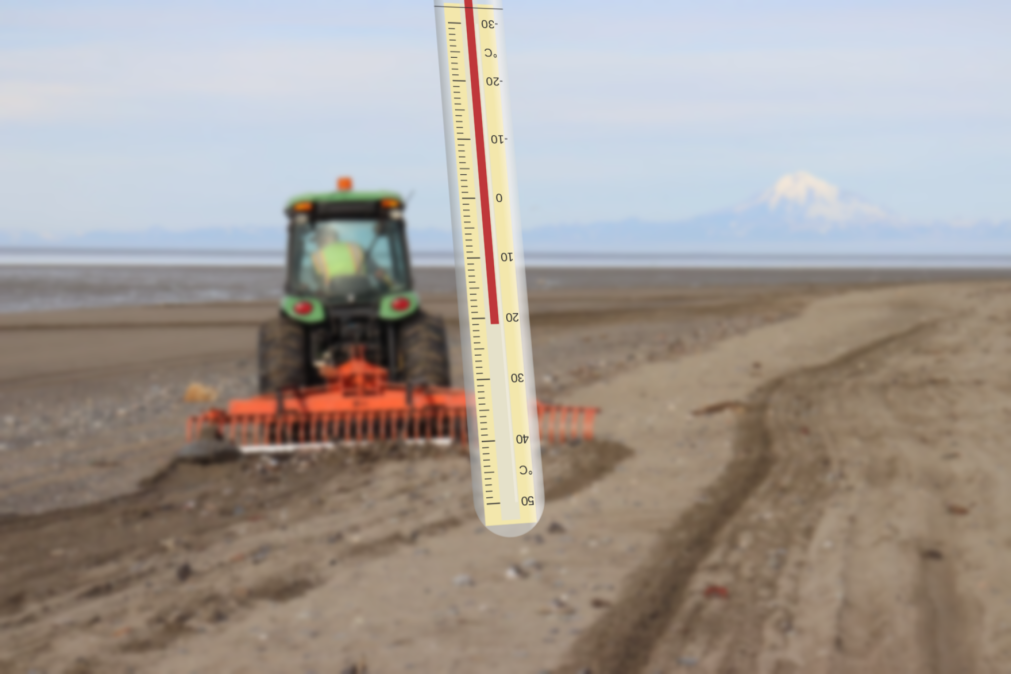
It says 21 °C
